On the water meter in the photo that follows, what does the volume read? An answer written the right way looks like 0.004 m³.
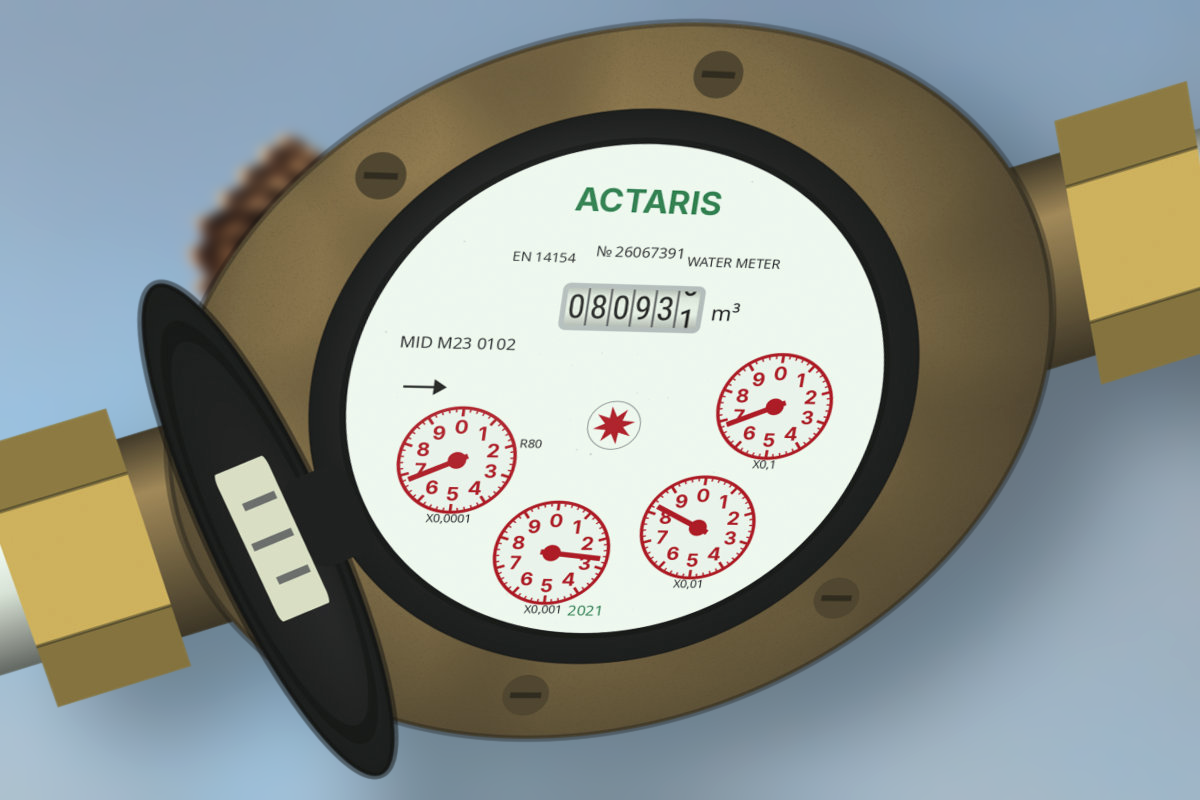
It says 80930.6826 m³
